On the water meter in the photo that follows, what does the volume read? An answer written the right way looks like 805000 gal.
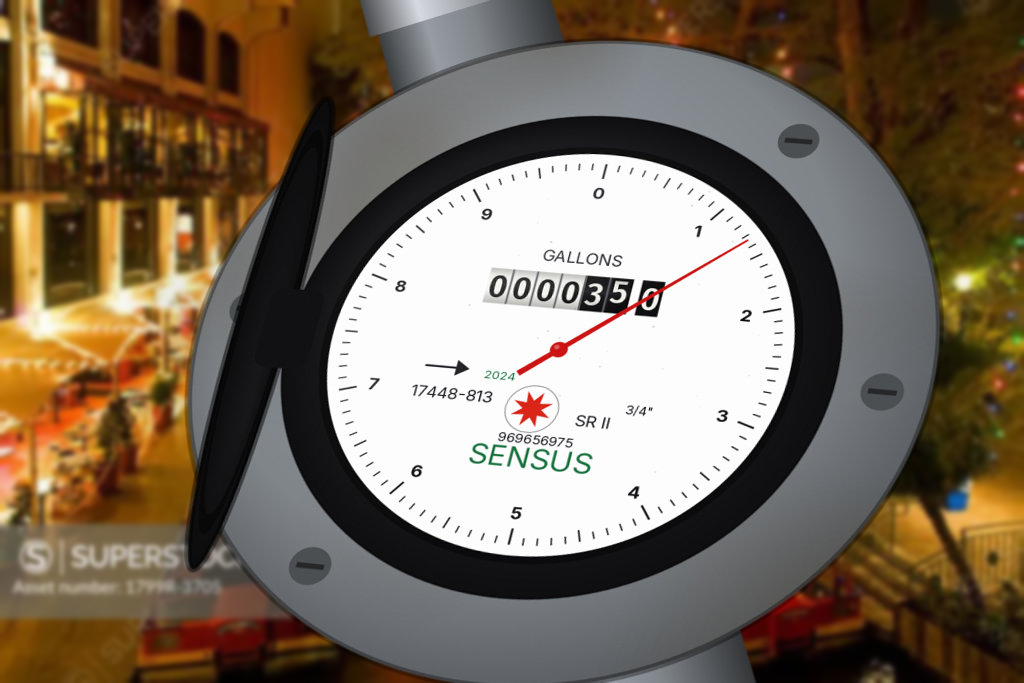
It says 351.3 gal
